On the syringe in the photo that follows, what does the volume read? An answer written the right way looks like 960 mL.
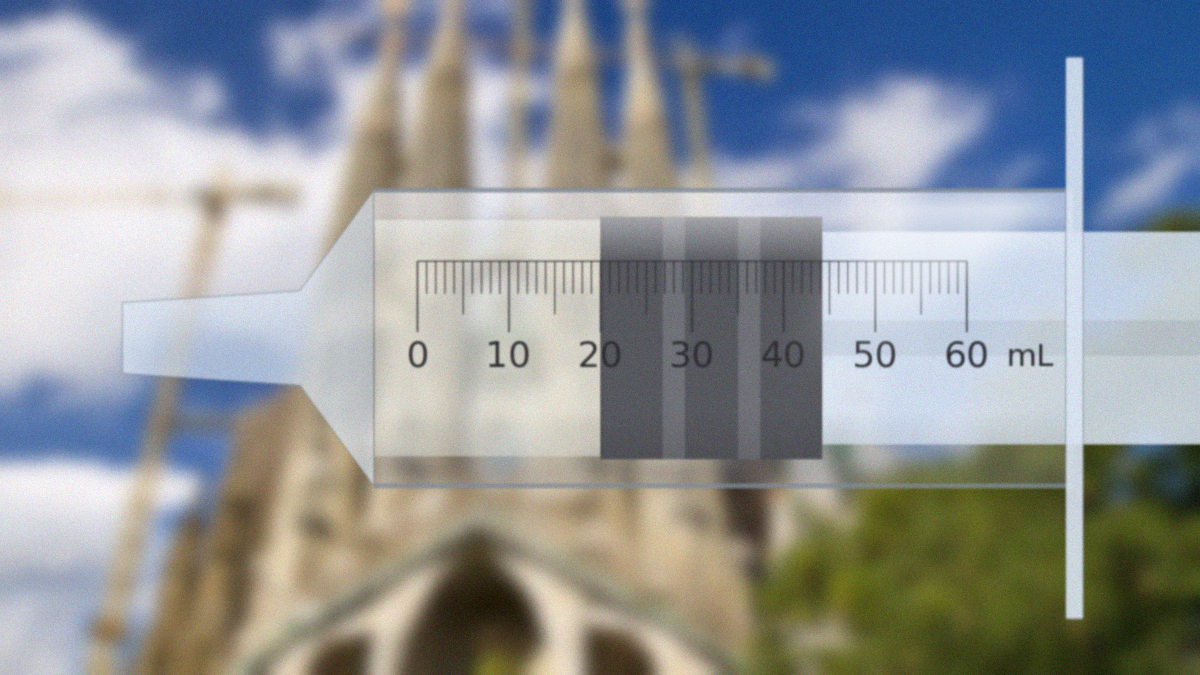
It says 20 mL
